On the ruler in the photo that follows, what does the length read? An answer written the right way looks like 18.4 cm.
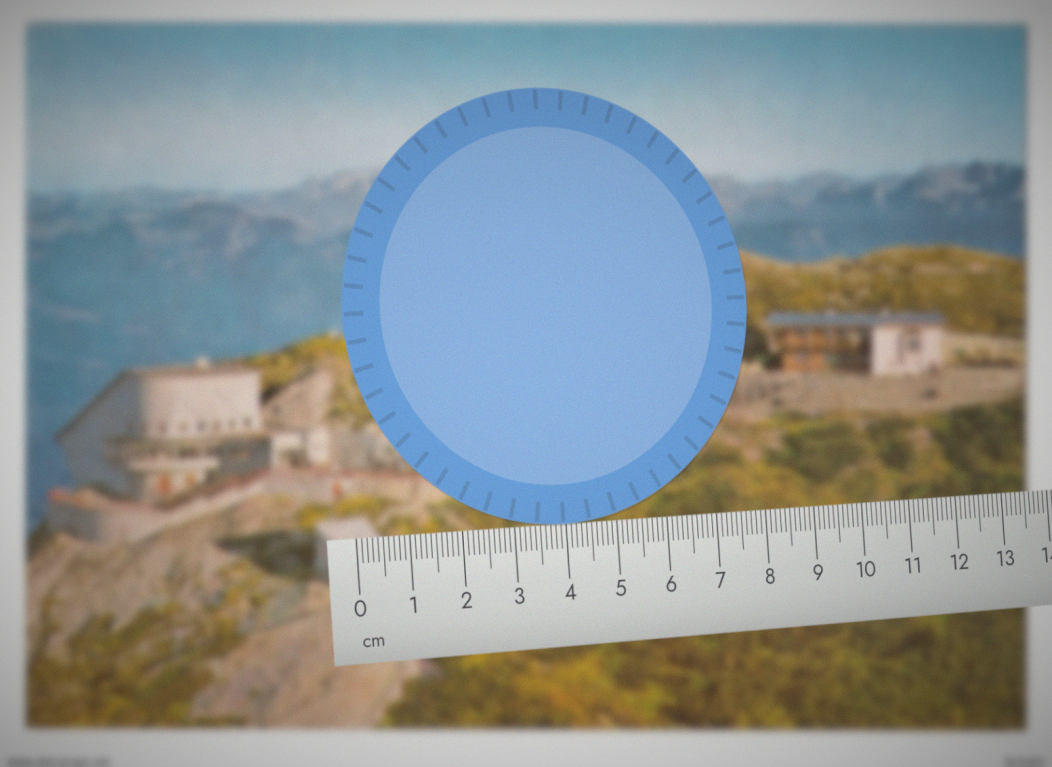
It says 7.9 cm
